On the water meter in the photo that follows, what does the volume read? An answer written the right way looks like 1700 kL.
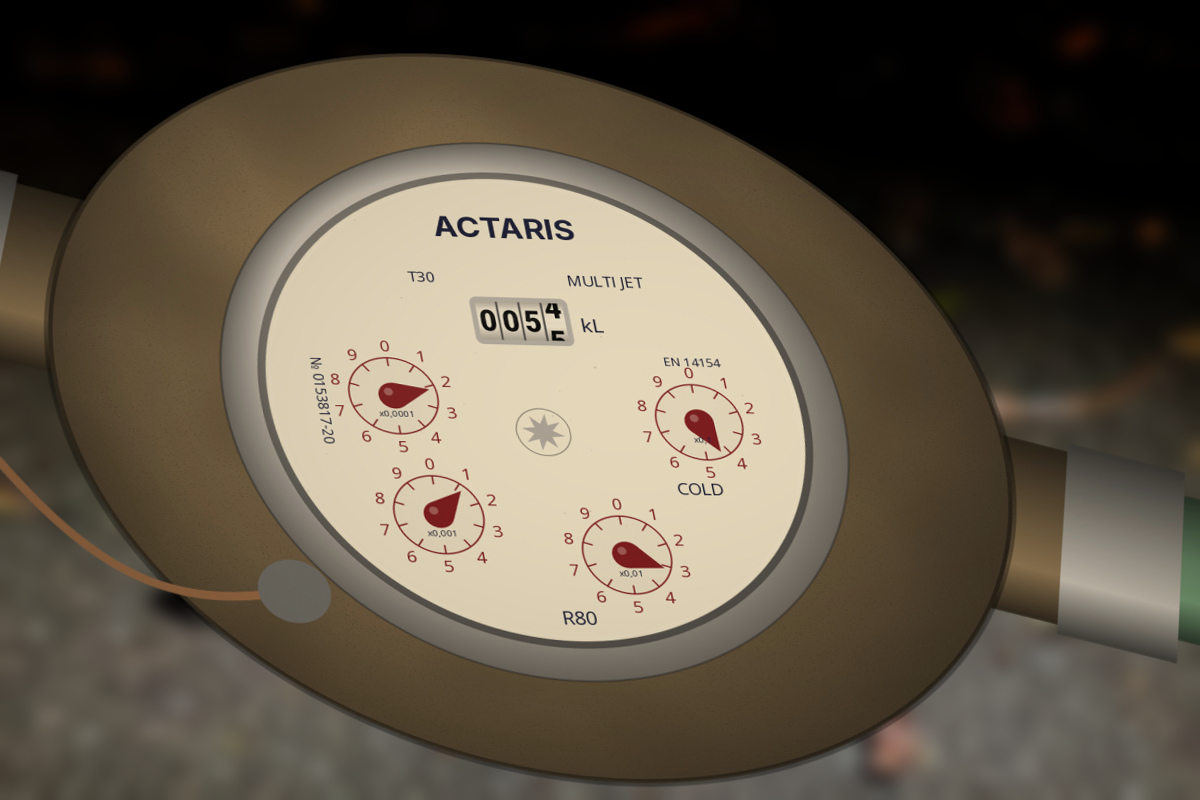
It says 54.4312 kL
